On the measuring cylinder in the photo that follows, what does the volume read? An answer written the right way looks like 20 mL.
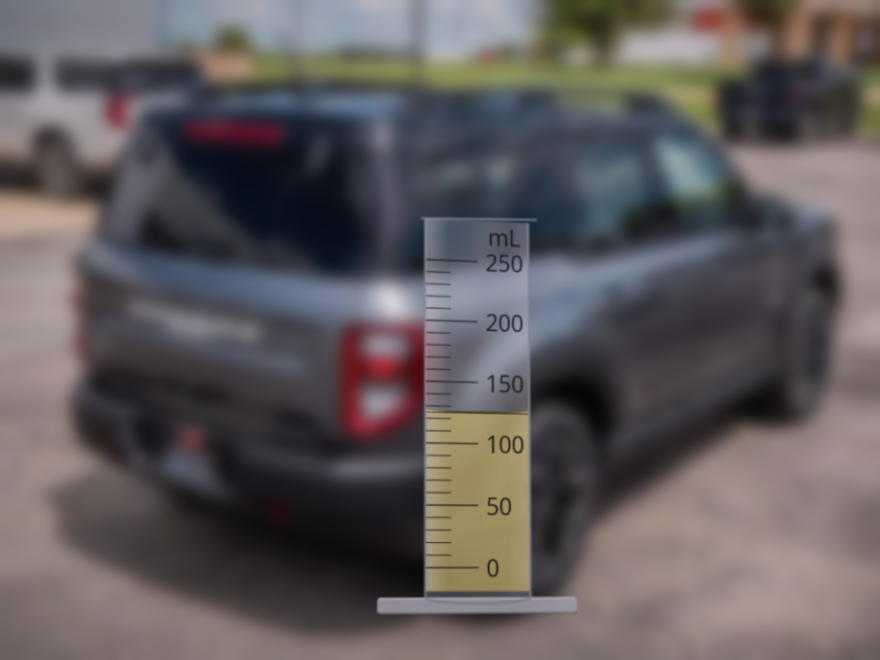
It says 125 mL
